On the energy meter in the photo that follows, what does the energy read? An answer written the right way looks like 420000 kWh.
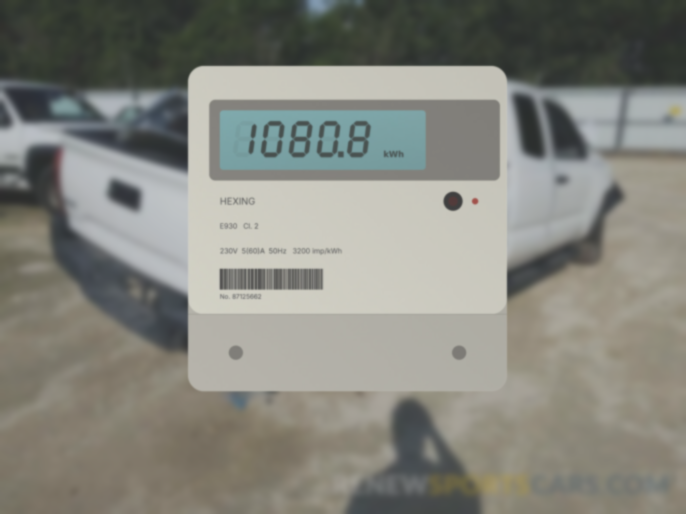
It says 1080.8 kWh
